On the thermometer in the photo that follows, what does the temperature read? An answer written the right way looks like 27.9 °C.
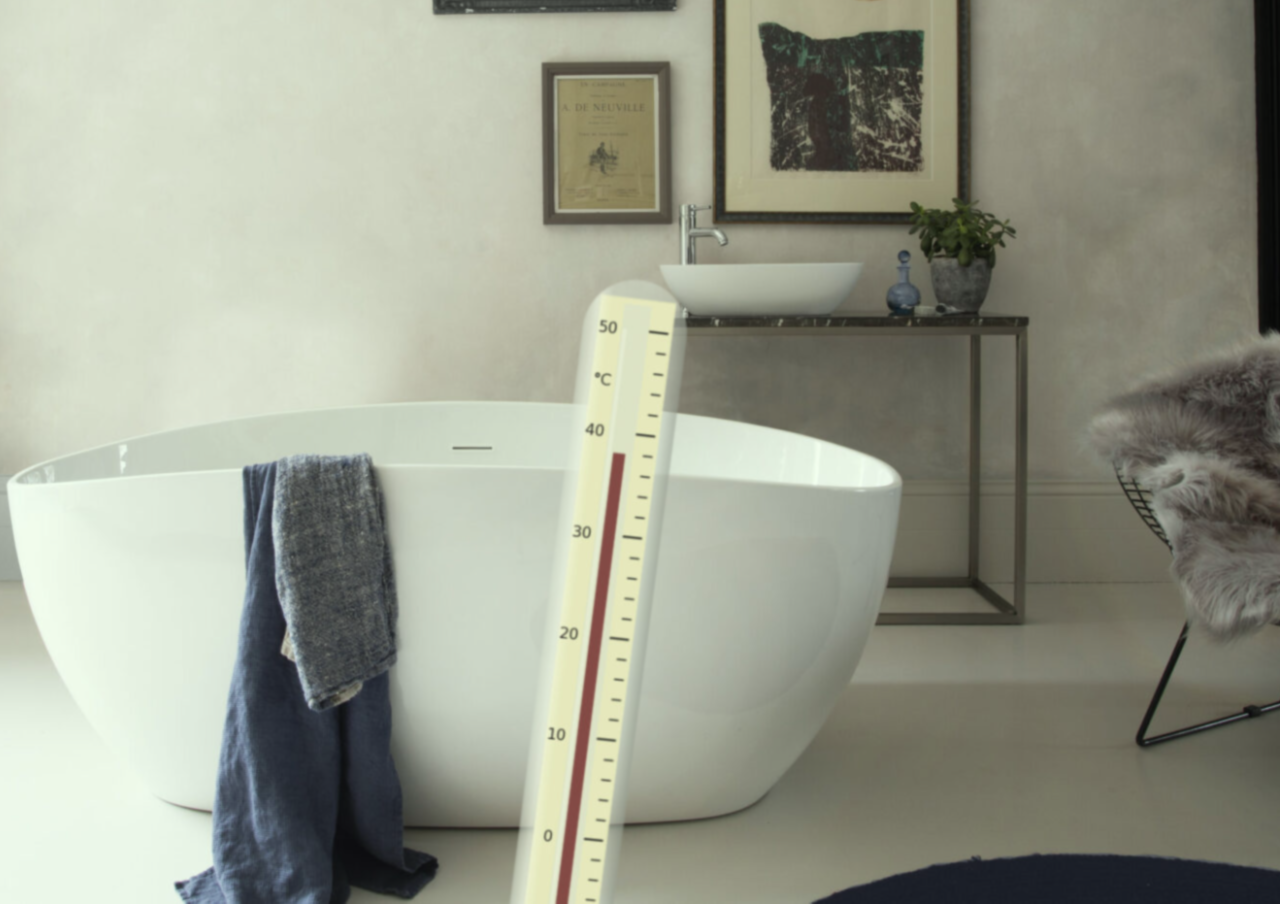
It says 38 °C
